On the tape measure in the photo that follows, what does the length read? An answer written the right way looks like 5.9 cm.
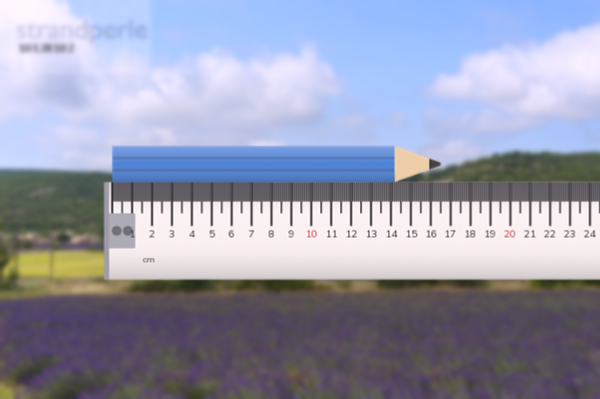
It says 16.5 cm
